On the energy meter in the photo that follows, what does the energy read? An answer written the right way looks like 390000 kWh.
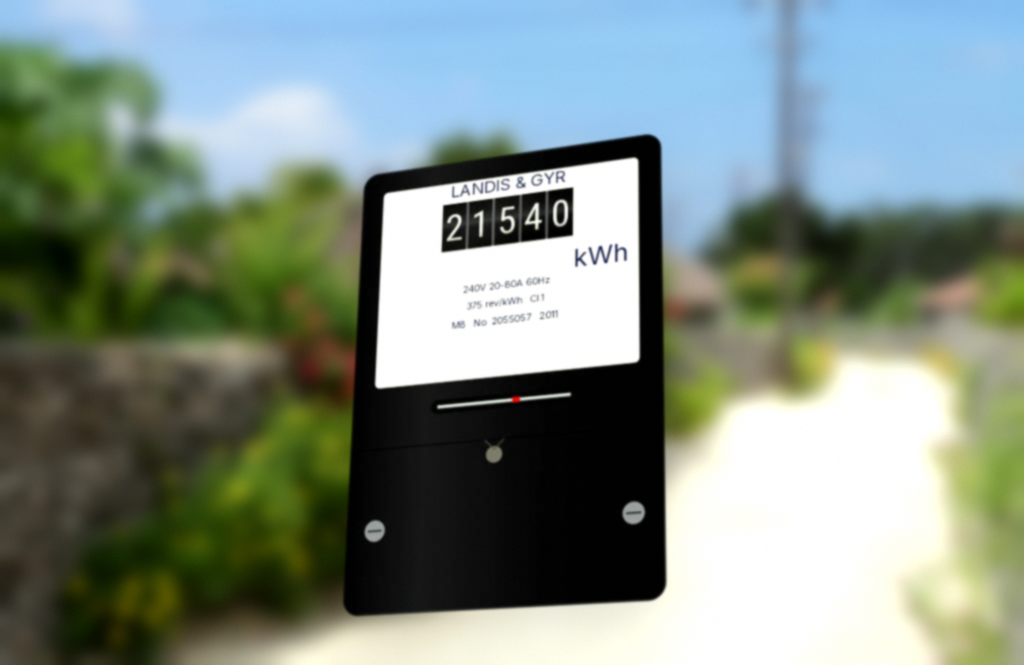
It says 21540 kWh
